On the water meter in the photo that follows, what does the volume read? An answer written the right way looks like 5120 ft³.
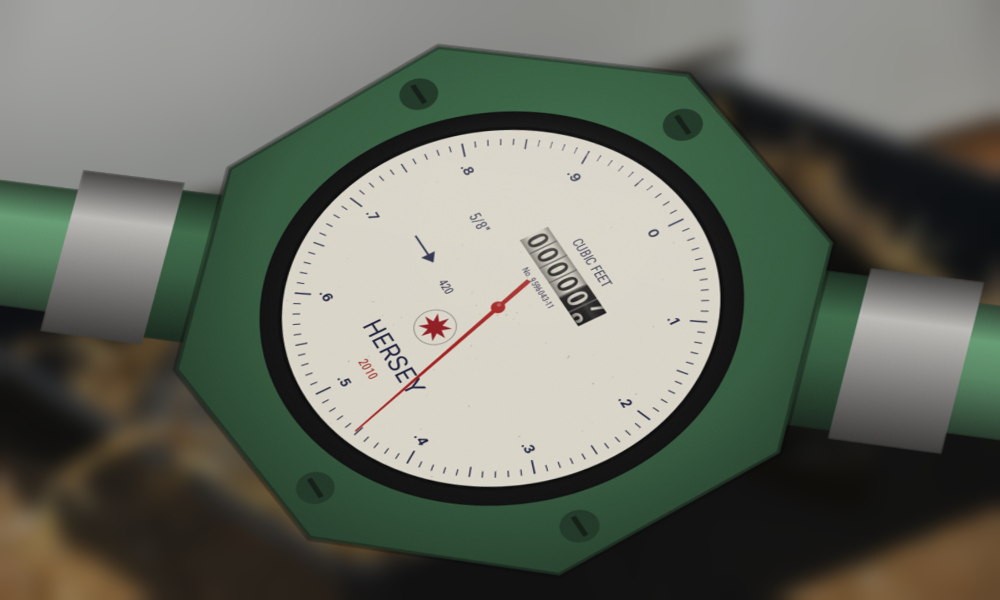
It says 7.45 ft³
